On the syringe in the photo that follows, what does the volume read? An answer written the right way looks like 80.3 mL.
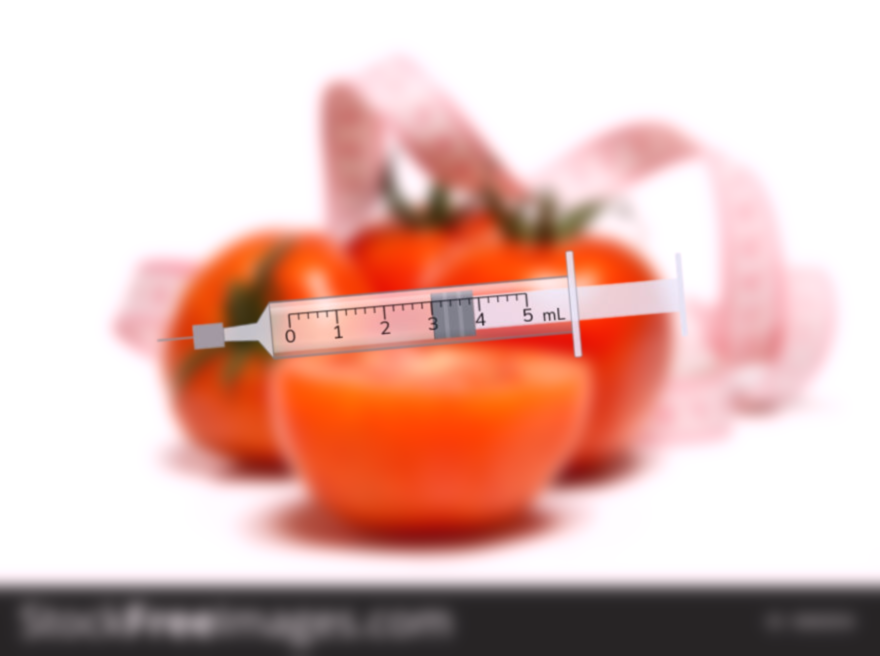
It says 3 mL
